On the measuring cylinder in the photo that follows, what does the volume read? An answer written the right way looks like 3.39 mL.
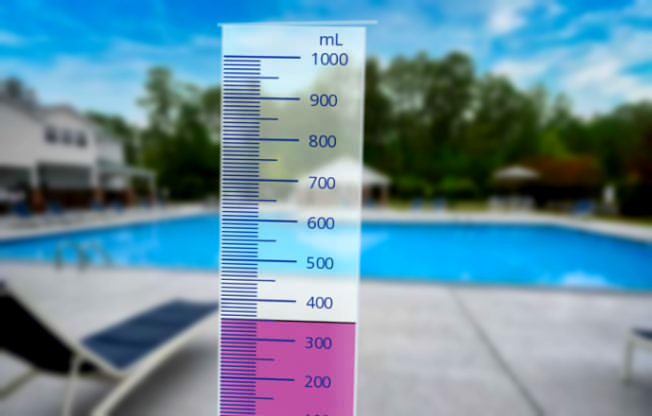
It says 350 mL
